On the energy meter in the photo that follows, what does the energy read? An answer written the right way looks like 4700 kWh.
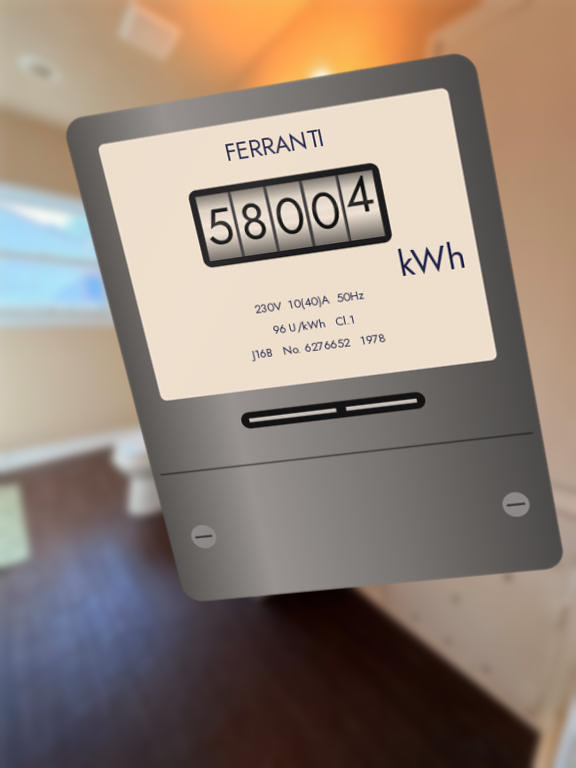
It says 58004 kWh
